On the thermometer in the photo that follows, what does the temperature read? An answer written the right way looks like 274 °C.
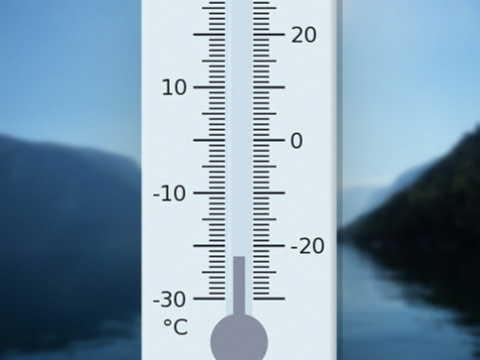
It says -22 °C
